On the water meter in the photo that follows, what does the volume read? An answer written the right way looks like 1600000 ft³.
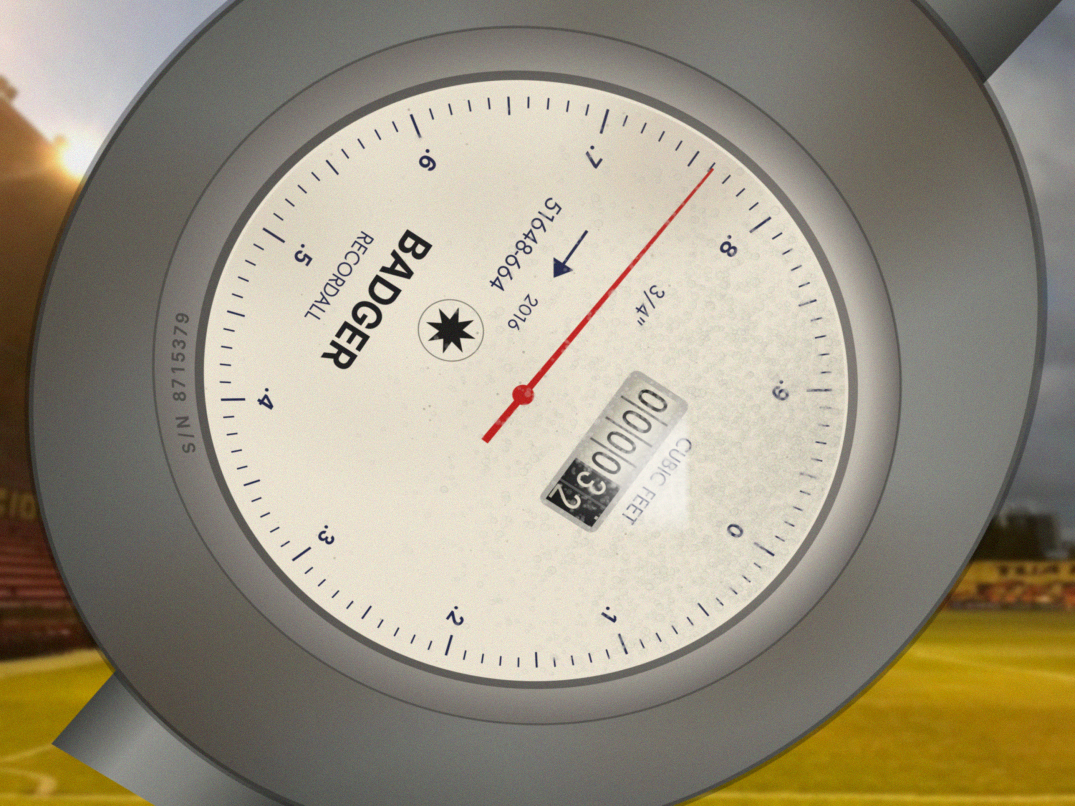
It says 31.76 ft³
